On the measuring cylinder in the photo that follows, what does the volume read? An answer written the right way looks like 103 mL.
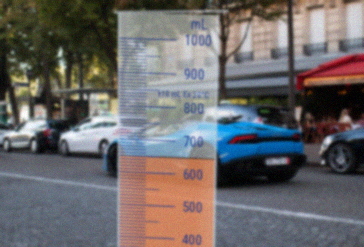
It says 650 mL
